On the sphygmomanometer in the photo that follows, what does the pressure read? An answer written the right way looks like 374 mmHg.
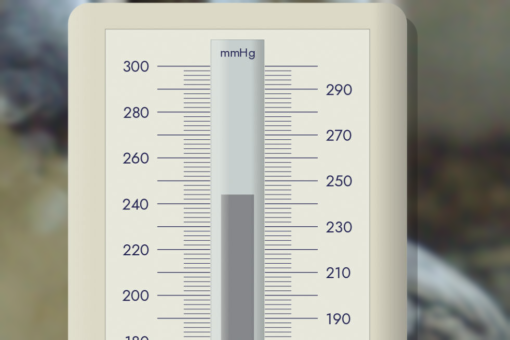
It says 244 mmHg
